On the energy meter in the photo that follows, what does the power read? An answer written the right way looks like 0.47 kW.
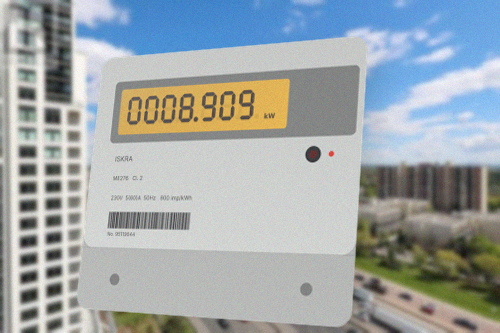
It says 8.909 kW
